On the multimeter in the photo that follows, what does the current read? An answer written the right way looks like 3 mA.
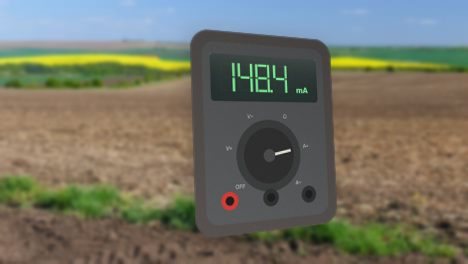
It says 148.4 mA
